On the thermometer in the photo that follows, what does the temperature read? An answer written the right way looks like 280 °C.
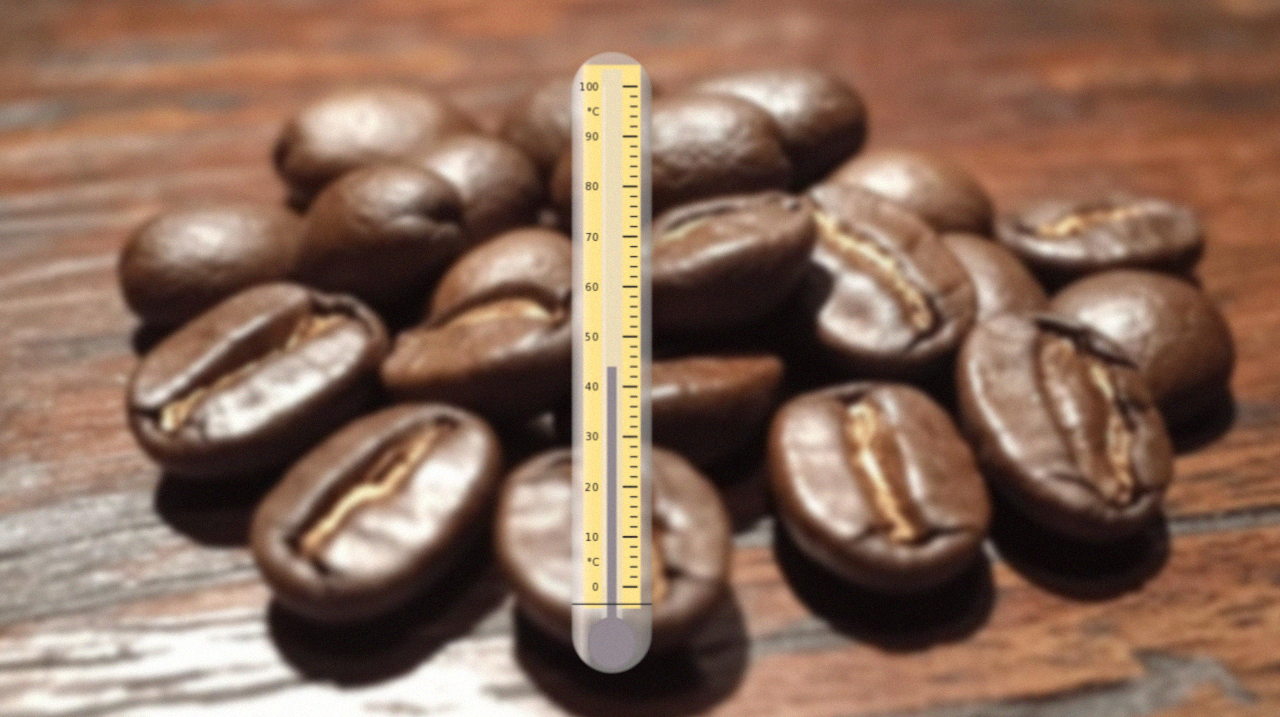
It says 44 °C
